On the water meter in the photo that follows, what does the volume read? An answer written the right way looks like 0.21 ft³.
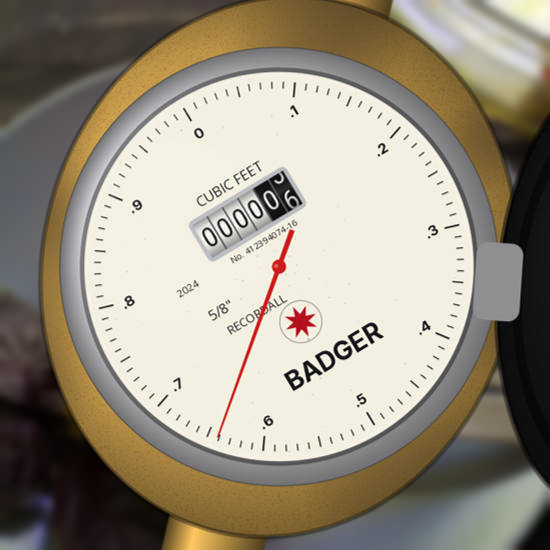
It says 5.64 ft³
